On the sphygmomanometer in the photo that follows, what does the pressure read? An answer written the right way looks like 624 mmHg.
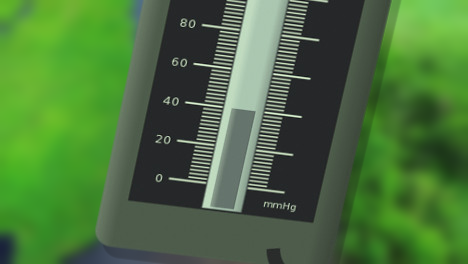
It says 40 mmHg
